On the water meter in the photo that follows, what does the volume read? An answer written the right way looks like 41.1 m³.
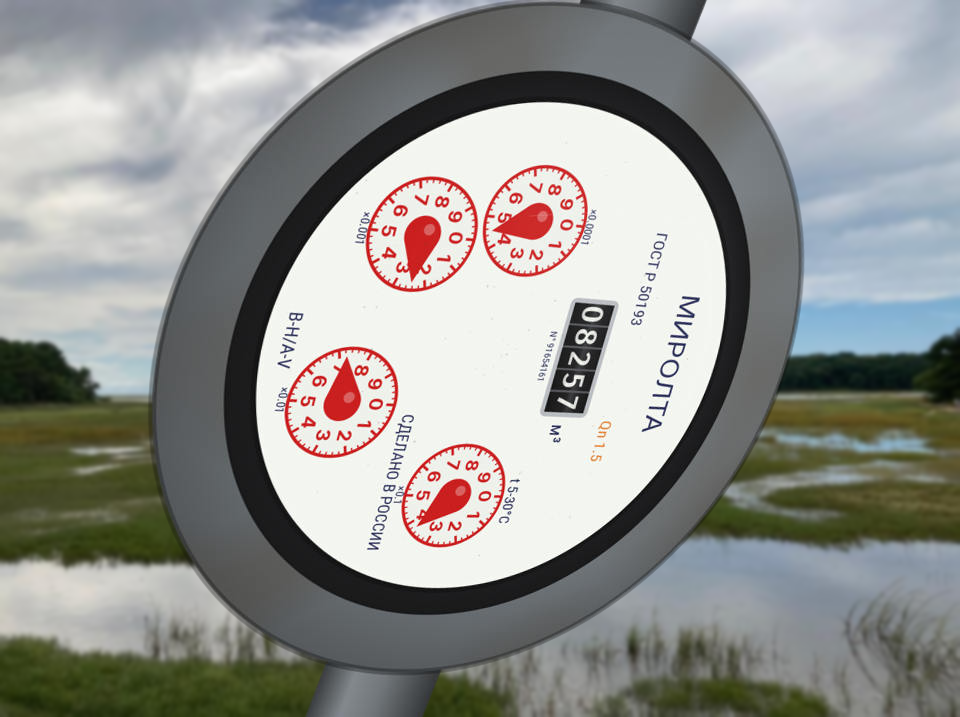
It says 8257.3724 m³
